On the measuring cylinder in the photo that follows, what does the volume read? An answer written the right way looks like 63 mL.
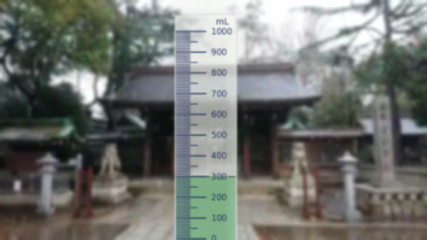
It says 300 mL
